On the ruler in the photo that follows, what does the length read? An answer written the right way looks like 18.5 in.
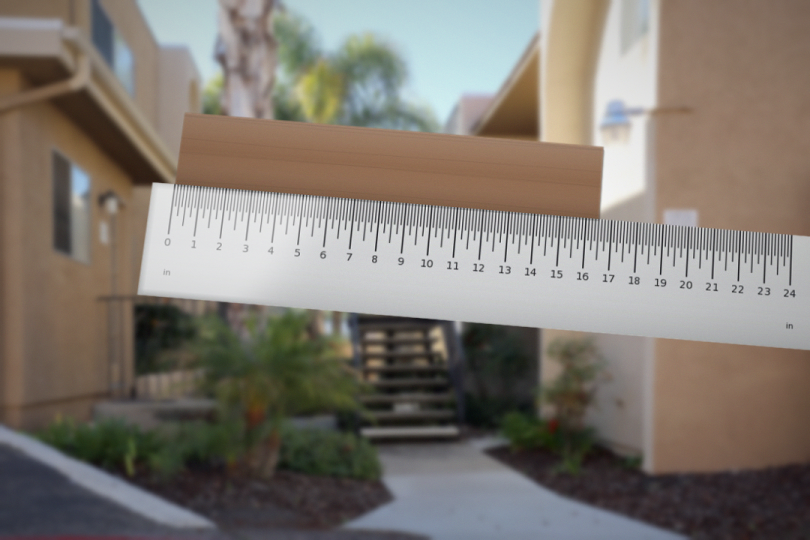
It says 16.5 in
